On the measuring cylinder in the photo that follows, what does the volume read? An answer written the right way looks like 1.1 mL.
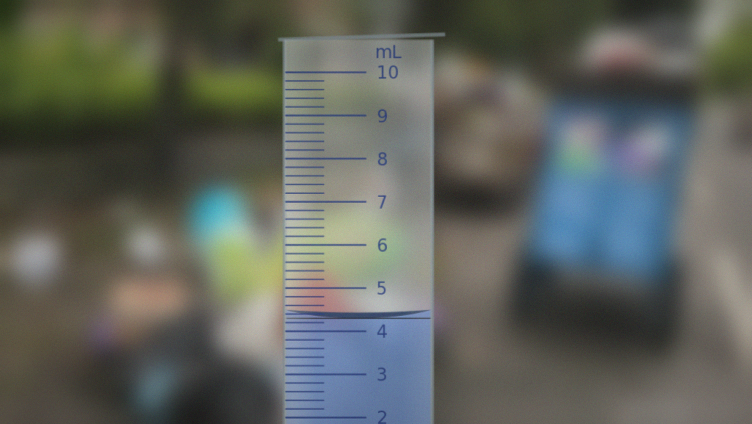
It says 4.3 mL
